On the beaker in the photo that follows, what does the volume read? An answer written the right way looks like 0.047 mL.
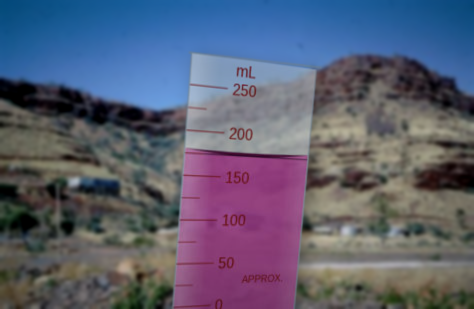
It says 175 mL
